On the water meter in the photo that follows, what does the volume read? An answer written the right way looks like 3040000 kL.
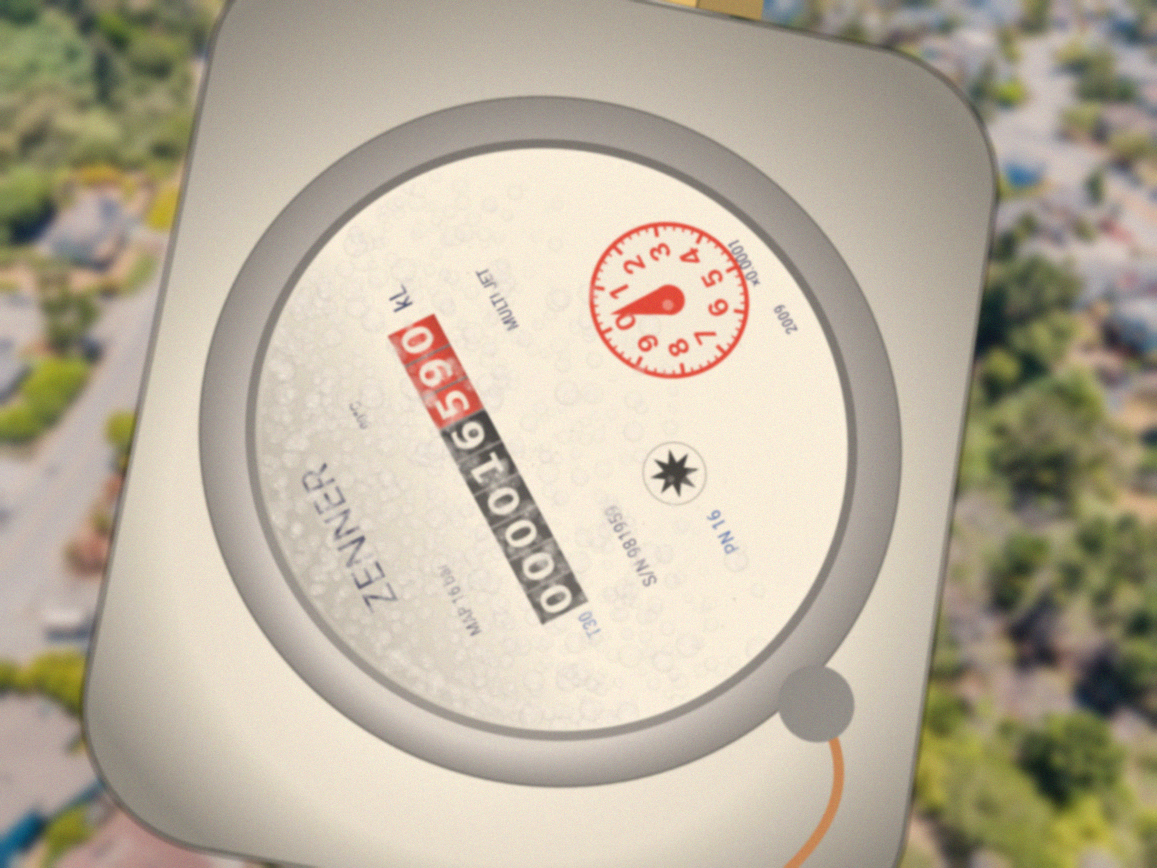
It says 16.5900 kL
